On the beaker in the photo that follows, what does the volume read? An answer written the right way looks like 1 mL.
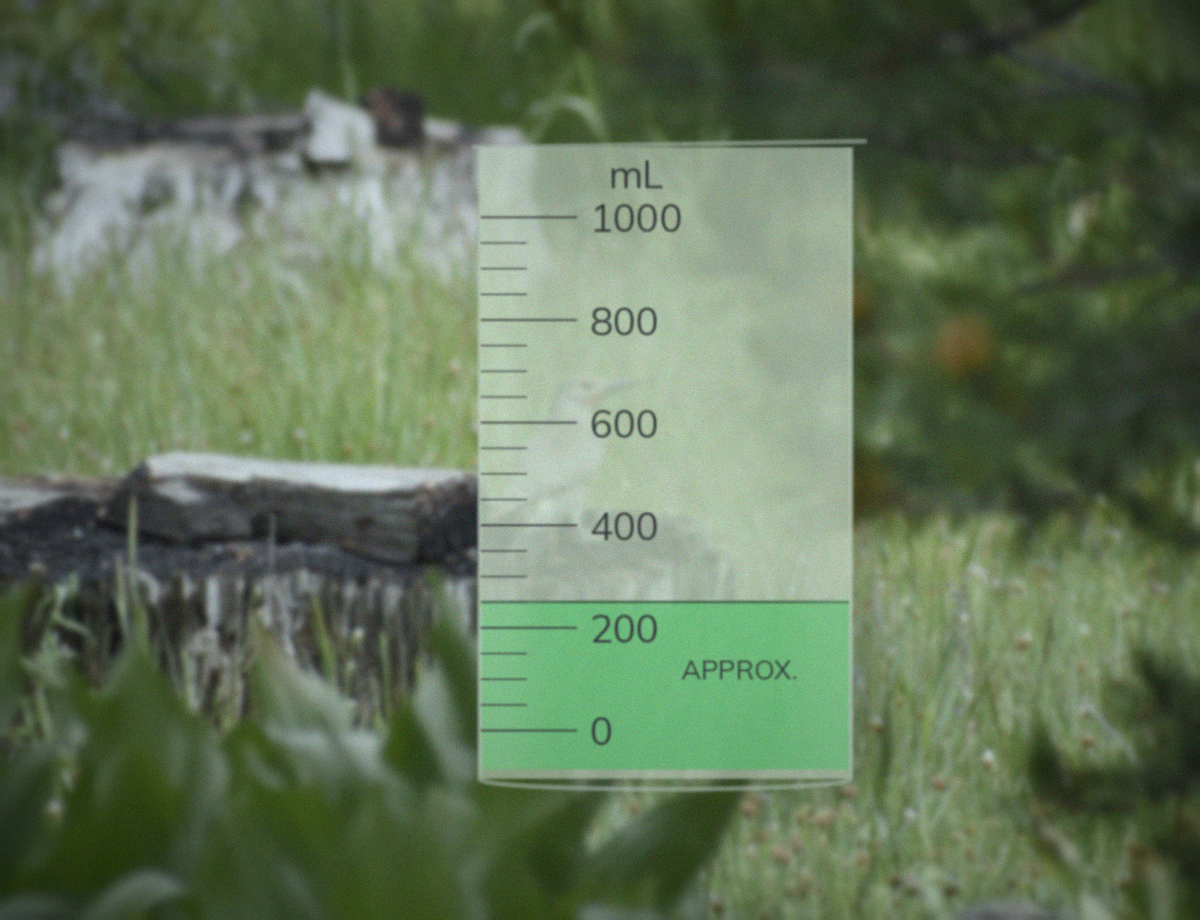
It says 250 mL
